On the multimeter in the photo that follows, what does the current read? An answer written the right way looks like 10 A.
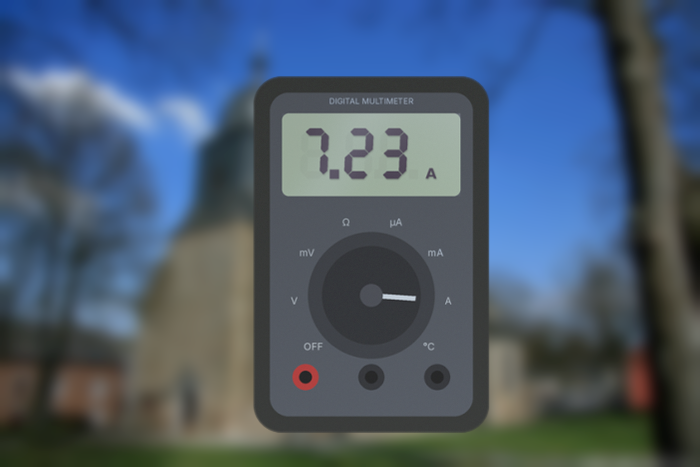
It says 7.23 A
